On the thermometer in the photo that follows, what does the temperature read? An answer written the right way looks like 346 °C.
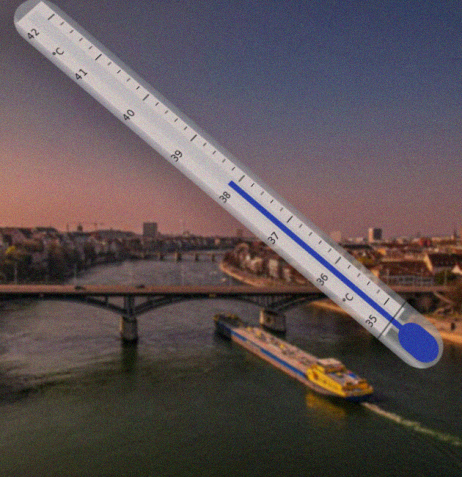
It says 38.1 °C
